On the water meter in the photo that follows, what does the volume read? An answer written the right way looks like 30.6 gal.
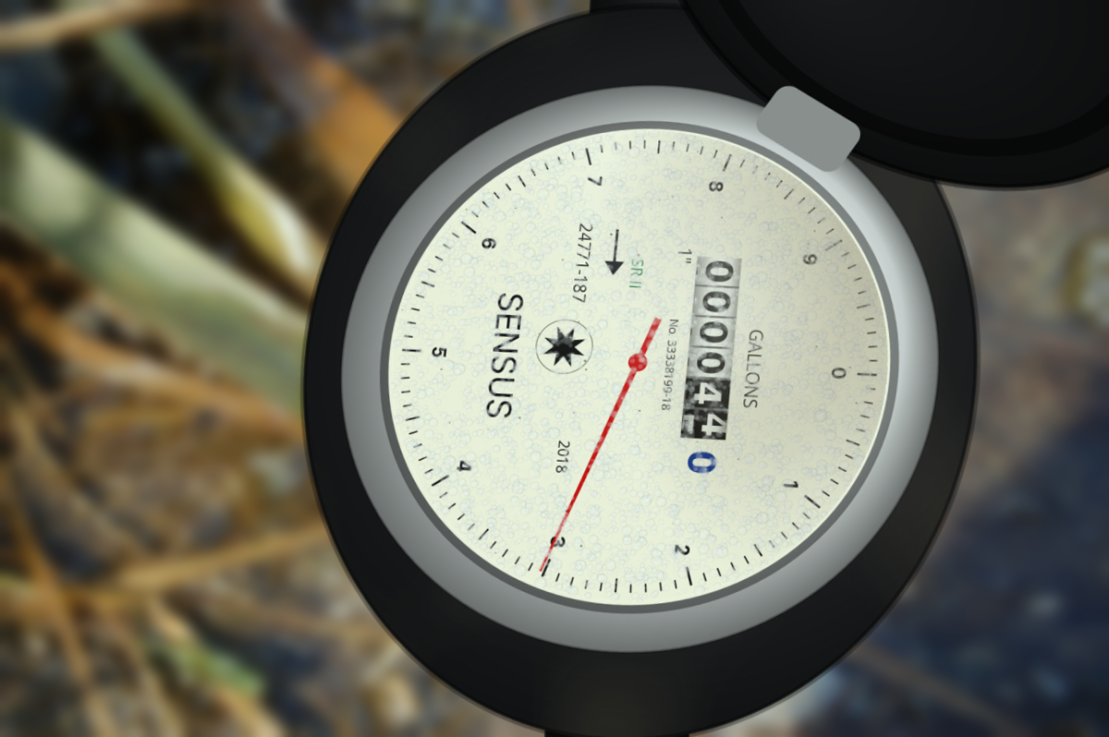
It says 443.0 gal
